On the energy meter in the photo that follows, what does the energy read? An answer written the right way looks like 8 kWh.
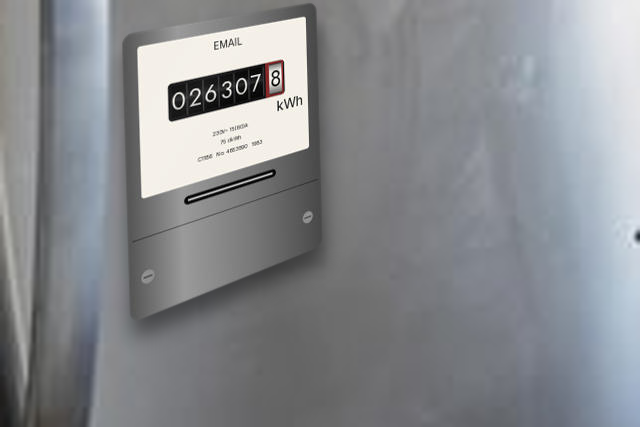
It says 26307.8 kWh
